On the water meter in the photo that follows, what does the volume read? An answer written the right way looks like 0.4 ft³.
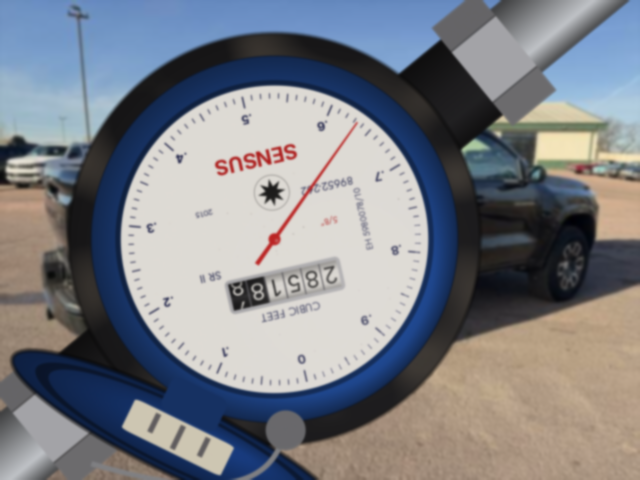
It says 285187.63 ft³
